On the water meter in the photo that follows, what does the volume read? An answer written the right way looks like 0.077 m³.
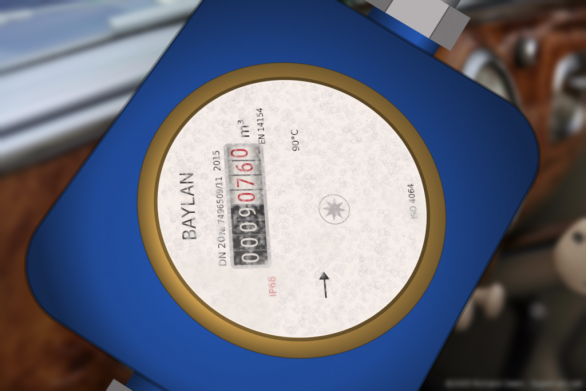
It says 9.0760 m³
